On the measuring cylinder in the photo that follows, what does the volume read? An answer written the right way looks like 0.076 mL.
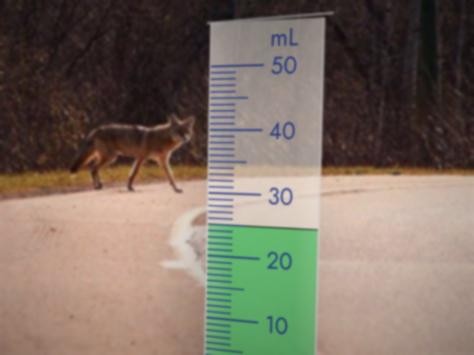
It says 25 mL
